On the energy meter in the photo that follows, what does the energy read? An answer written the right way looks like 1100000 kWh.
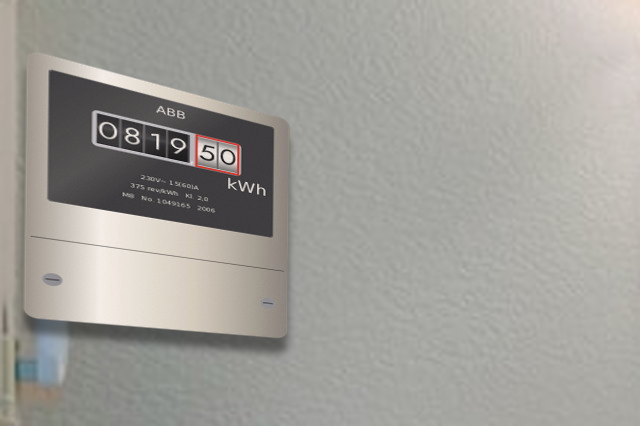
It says 819.50 kWh
